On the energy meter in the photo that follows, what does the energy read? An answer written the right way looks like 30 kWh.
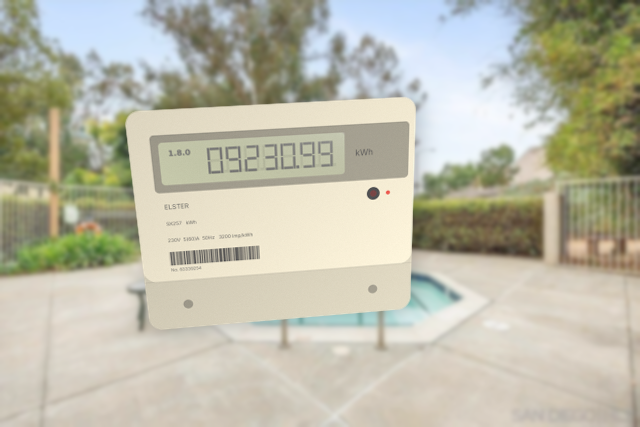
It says 9230.99 kWh
